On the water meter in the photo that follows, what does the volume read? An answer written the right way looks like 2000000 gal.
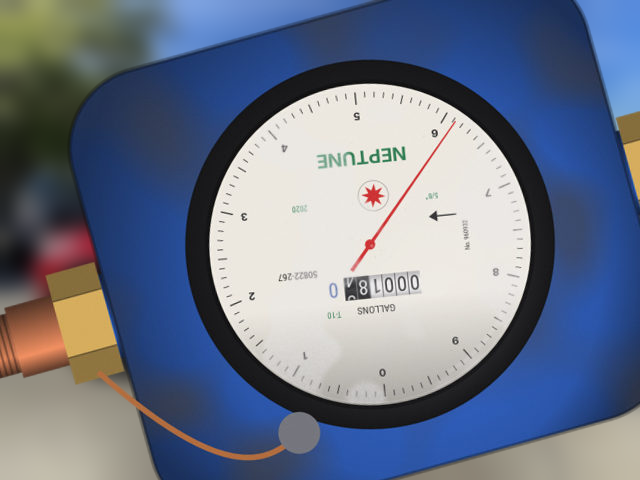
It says 1836.1 gal
